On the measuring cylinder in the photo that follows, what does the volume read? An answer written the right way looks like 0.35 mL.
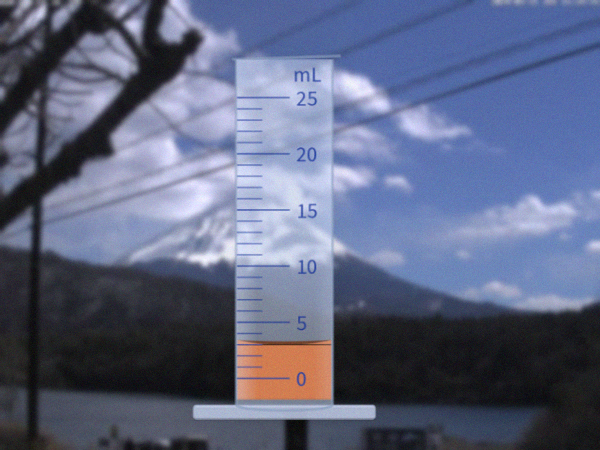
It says 3 mL
